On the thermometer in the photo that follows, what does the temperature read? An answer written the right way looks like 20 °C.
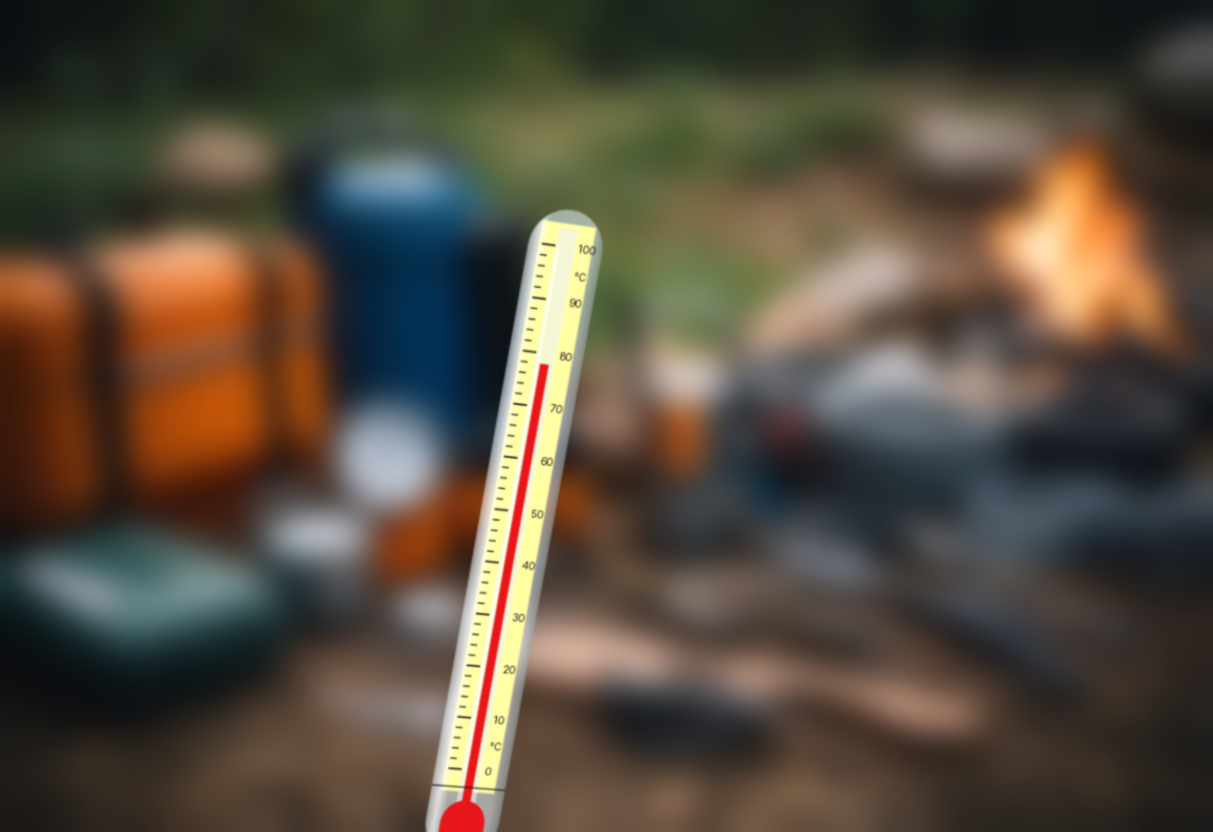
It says 78 °C
